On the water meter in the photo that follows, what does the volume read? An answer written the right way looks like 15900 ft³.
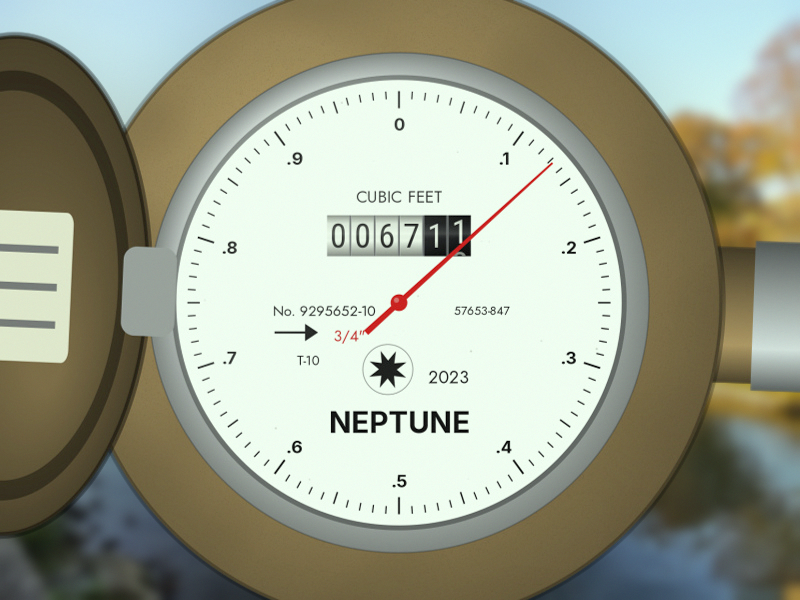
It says 6711.13 ft³
